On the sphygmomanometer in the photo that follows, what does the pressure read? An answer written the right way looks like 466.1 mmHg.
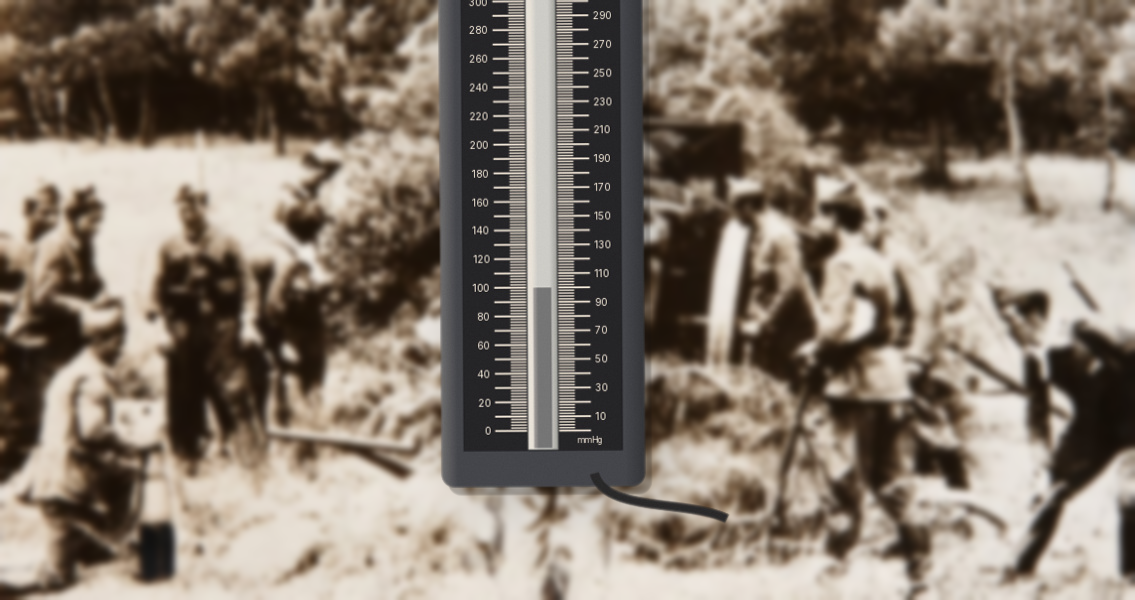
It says 100 mmHg
